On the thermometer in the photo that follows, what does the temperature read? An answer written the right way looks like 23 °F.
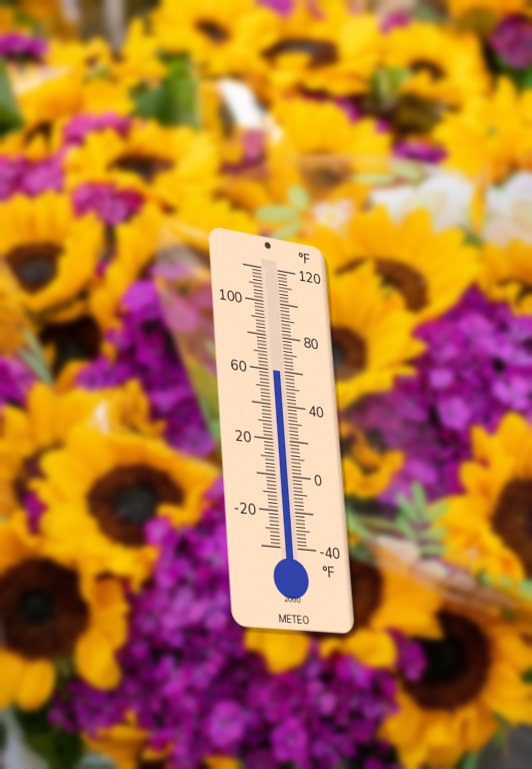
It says 60 °F
